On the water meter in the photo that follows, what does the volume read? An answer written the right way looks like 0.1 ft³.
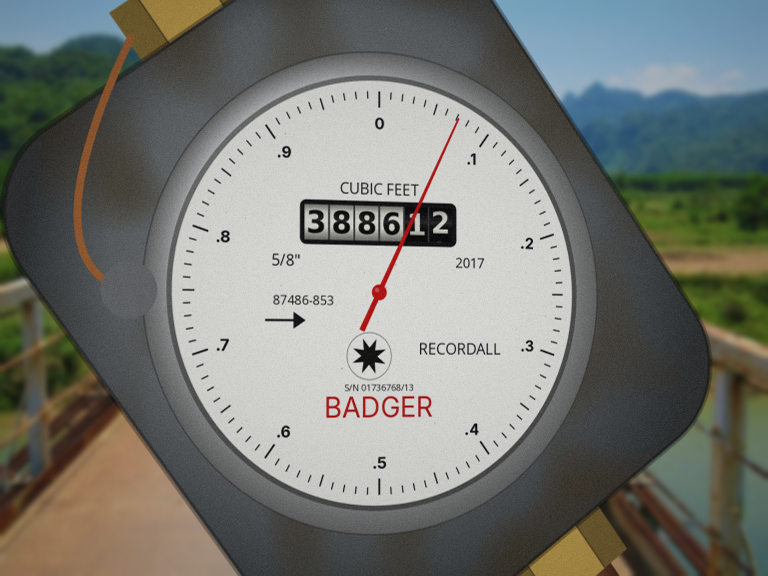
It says 388612.07 ft³
